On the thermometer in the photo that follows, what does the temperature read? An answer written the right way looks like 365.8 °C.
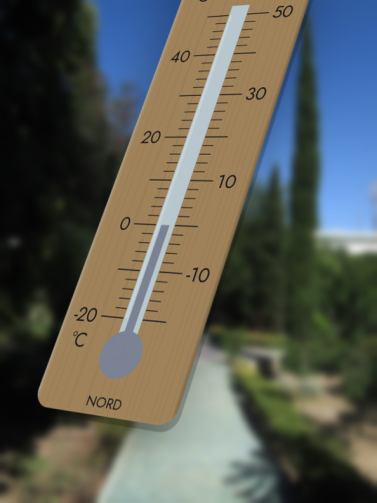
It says 0 °C
